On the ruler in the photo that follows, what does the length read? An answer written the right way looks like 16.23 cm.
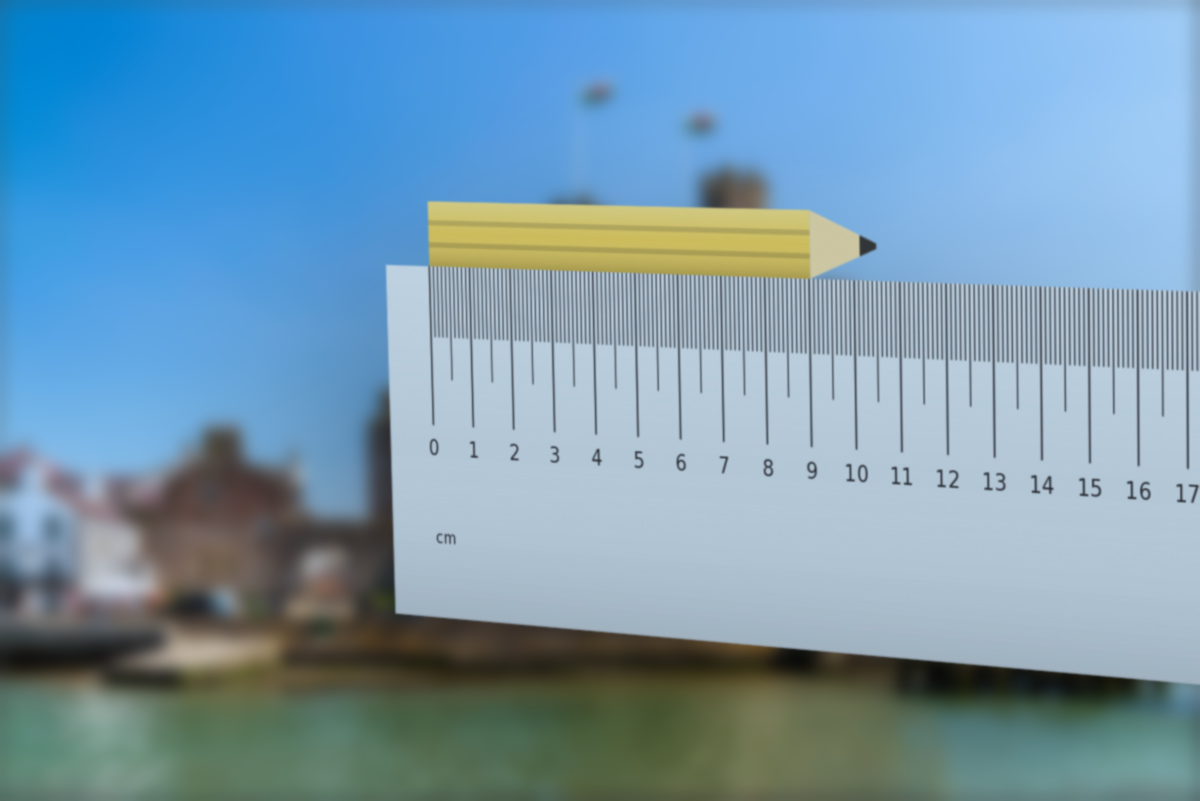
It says 10.5 cm
